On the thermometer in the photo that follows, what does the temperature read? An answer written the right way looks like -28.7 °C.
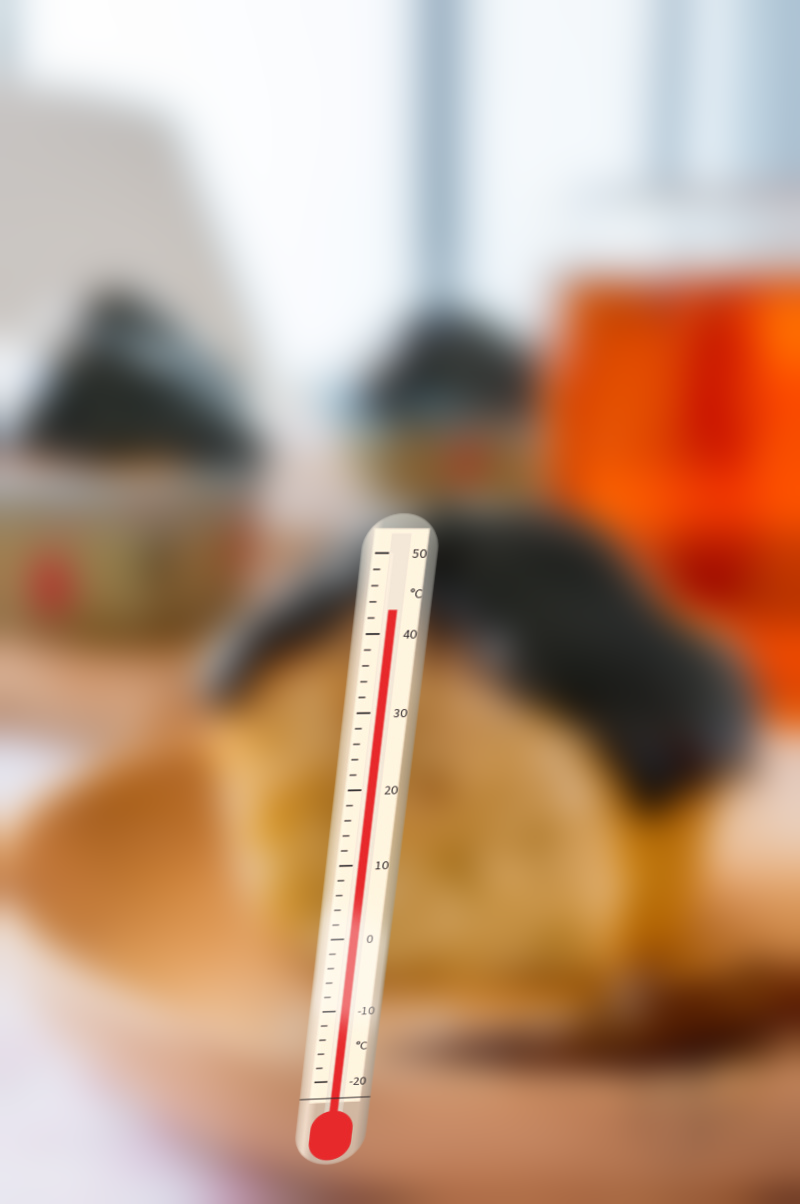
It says 43 °C
